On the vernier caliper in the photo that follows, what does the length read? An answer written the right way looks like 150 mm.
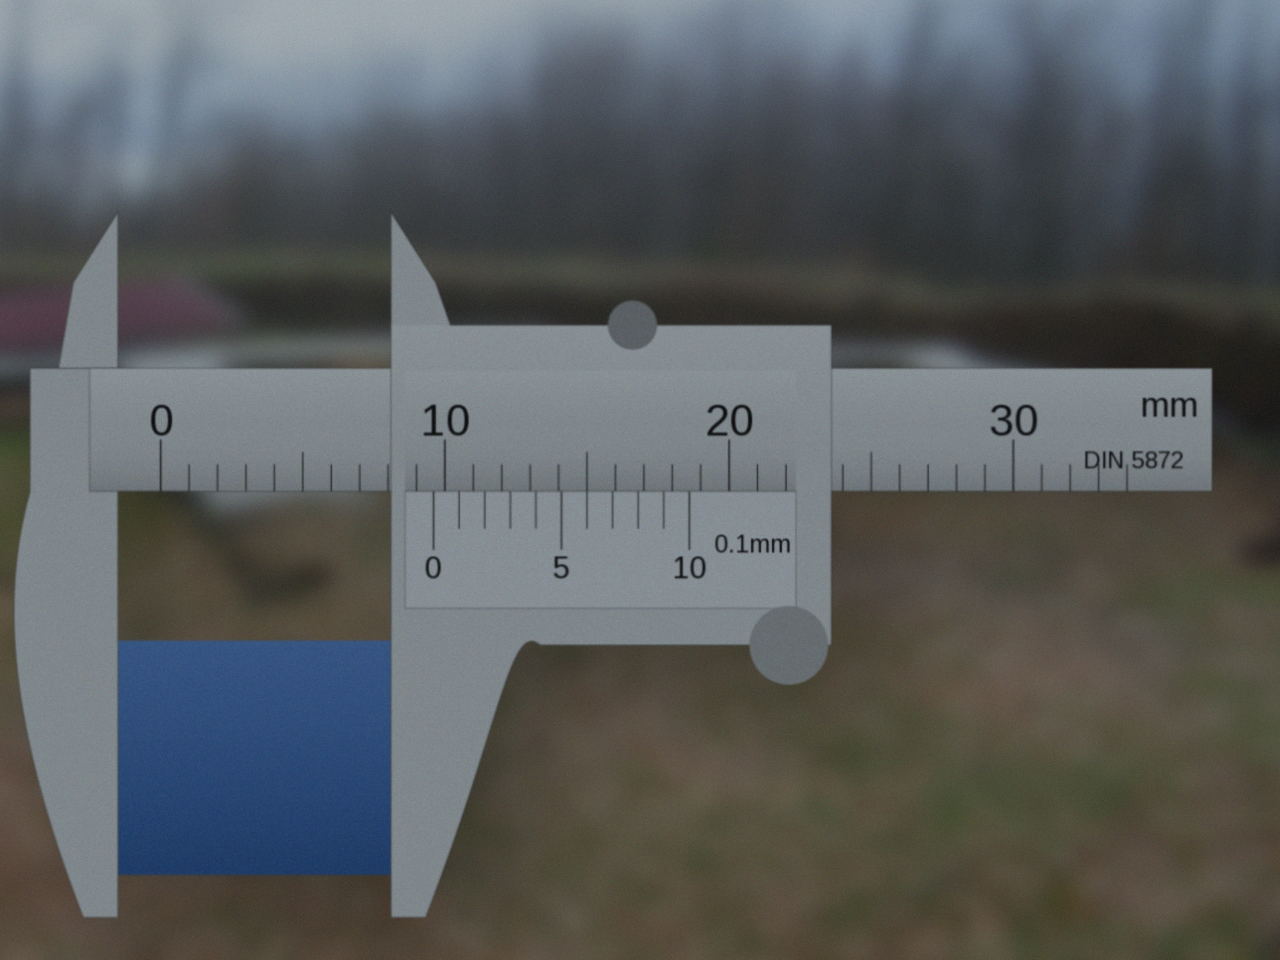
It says 9.6 mm
